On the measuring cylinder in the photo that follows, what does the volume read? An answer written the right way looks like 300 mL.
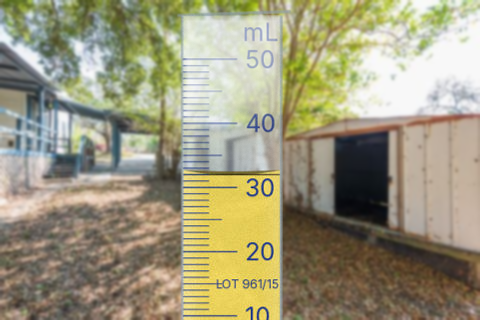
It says 32 mL
